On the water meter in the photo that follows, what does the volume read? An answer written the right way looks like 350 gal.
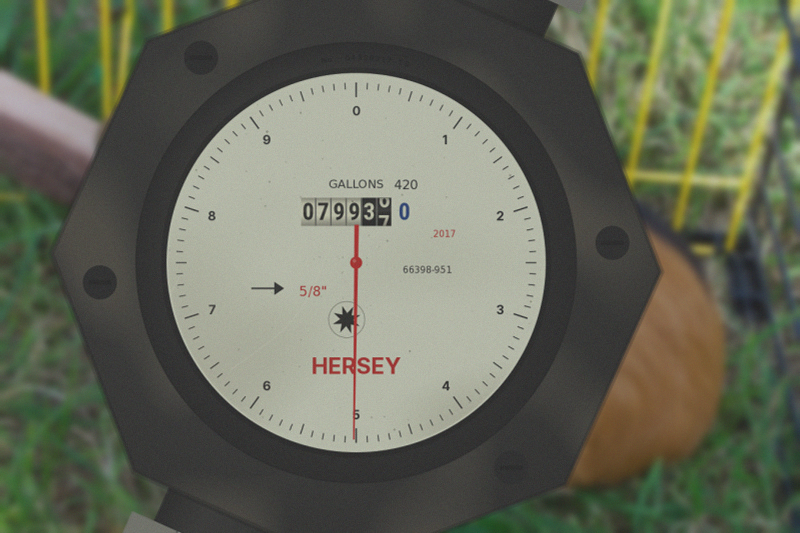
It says 799365.0 gal
